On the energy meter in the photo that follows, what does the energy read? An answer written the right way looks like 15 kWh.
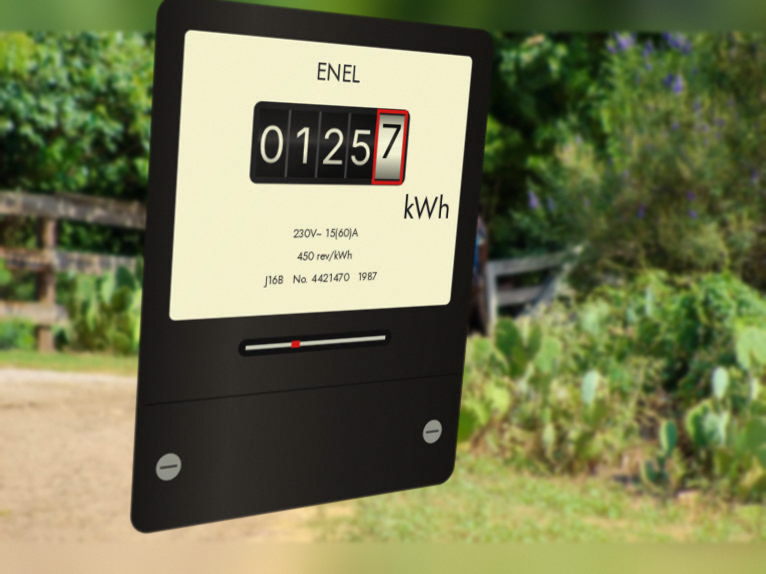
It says 125.7 kWh
